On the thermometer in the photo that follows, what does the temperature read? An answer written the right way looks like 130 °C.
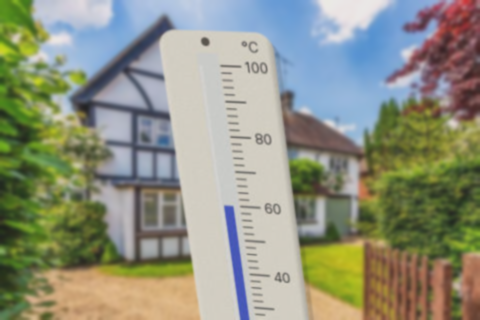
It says 60 °C
